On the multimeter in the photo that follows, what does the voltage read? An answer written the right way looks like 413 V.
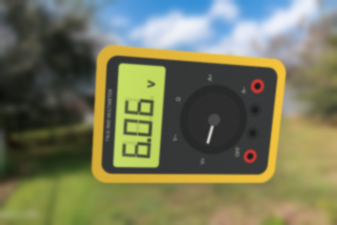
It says 6.06 V
